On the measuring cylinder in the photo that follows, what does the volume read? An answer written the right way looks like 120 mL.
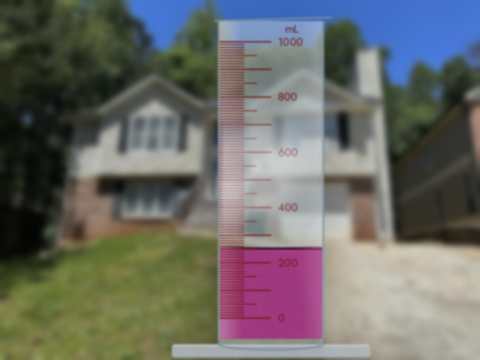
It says 250 mL
